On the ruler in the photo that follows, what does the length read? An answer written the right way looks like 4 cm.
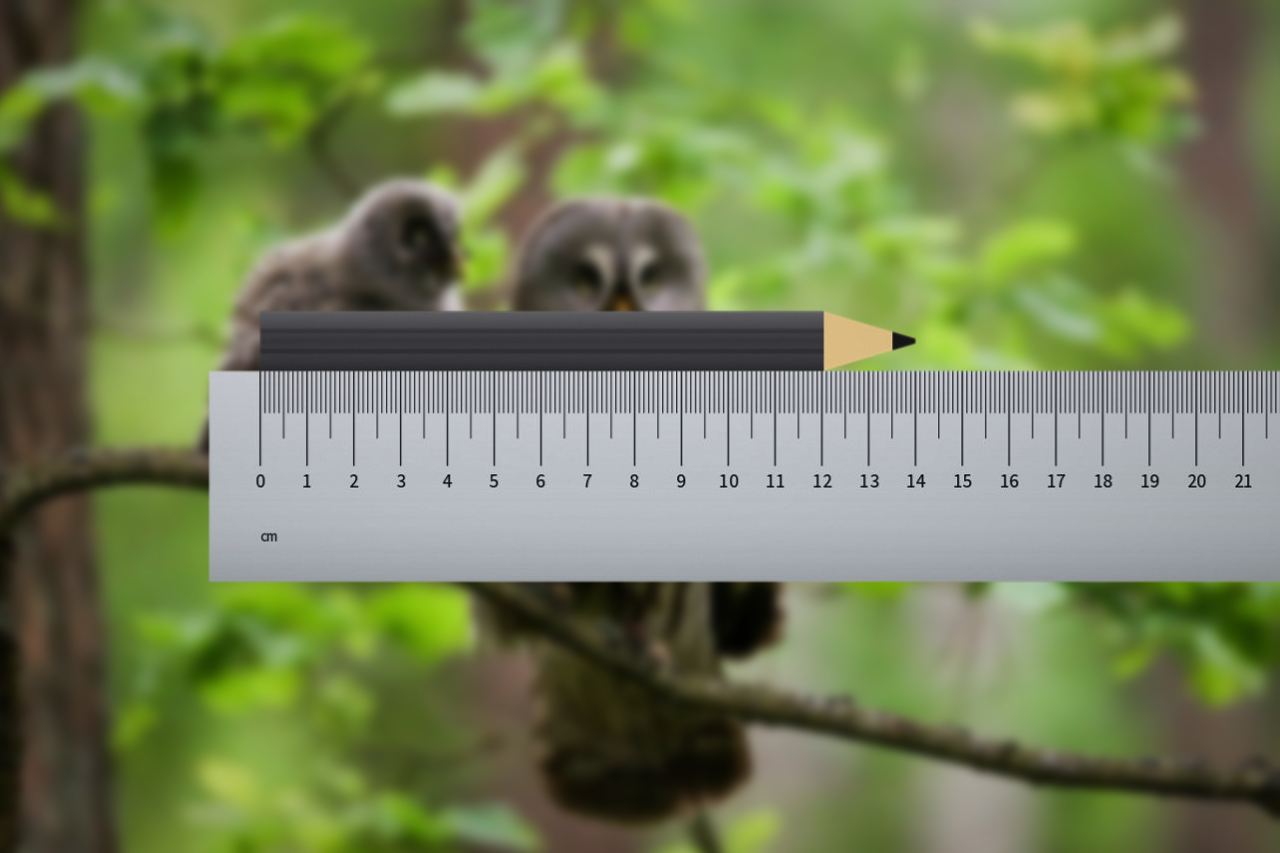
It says 14 cm
